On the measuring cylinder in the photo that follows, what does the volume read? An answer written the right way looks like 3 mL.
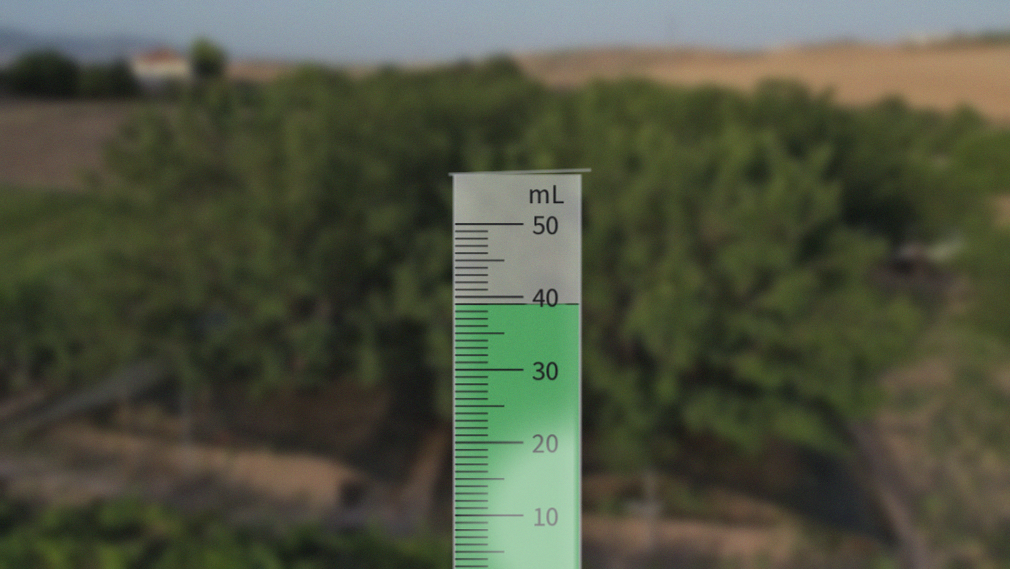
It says 39 mL
